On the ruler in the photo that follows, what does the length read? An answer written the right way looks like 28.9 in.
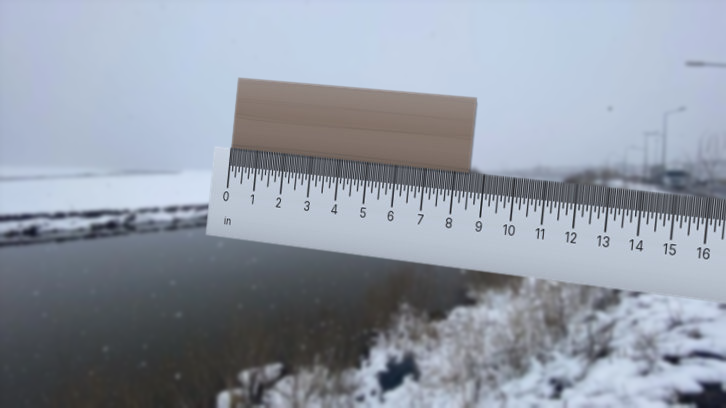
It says 8.5 in
